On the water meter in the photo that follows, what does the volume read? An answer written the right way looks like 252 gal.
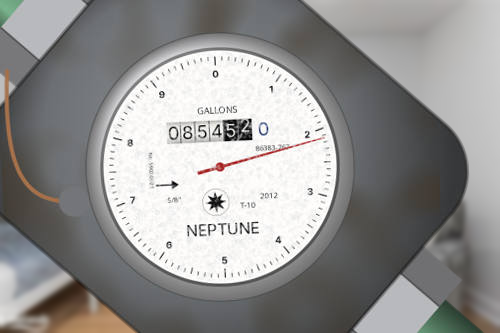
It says 854522.1 gal
